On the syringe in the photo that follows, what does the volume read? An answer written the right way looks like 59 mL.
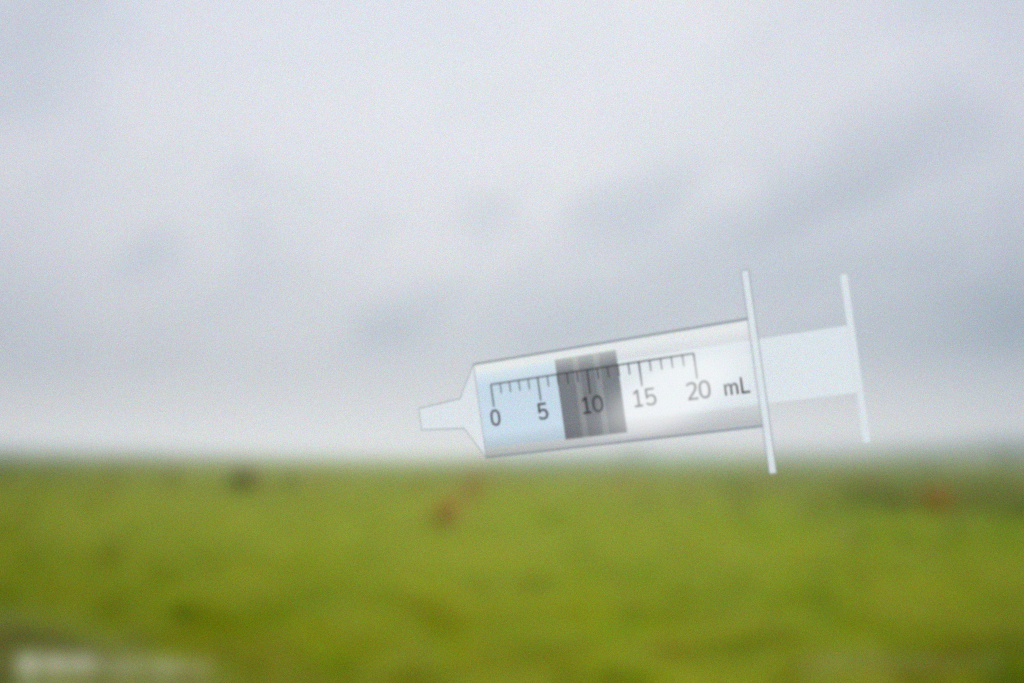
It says 7 mL
